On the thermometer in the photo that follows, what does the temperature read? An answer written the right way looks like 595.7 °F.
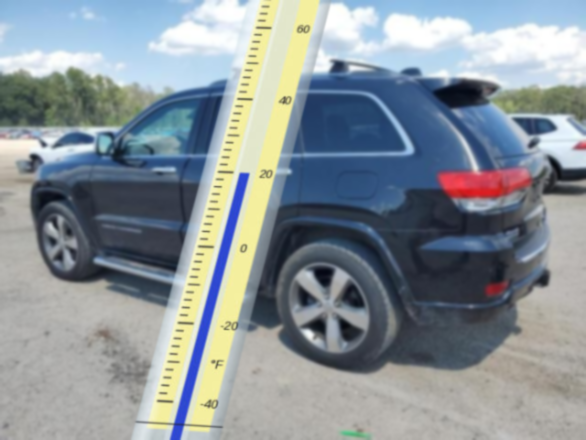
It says 20 °F
